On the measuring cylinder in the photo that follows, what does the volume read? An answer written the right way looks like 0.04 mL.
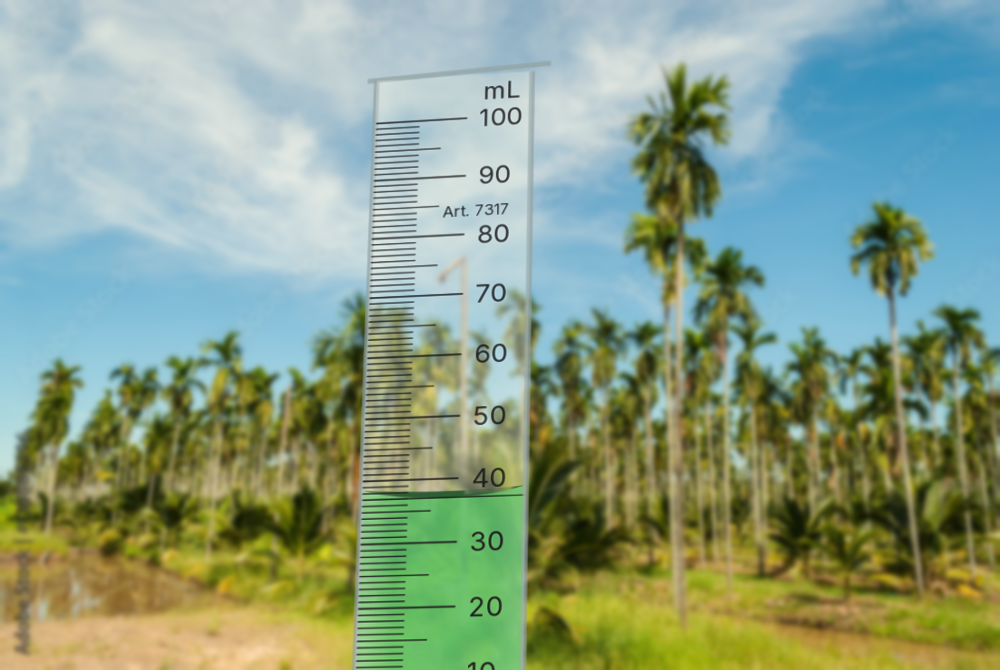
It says 37 mL
